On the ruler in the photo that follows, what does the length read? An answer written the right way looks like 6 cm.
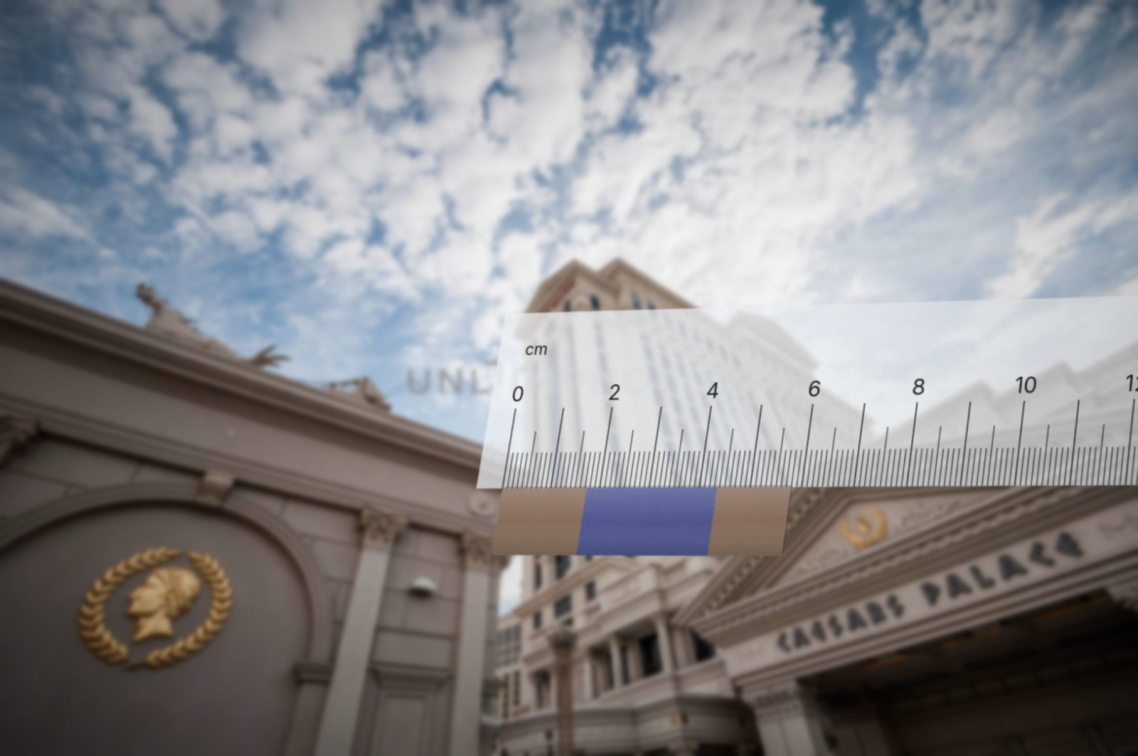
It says 5.8 cm
